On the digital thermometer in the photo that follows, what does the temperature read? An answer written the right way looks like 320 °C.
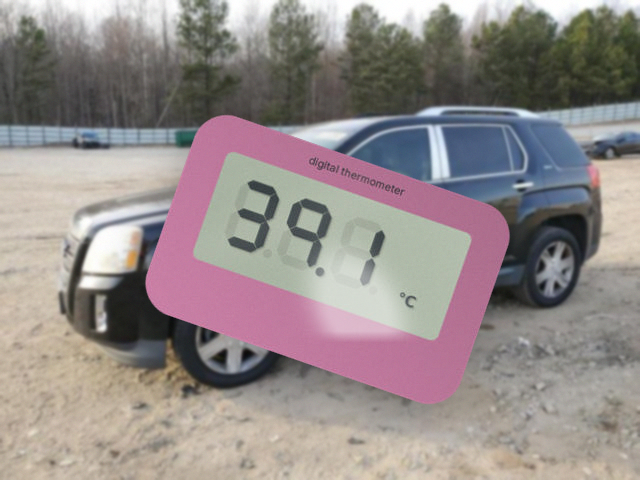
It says 39.1 °C
